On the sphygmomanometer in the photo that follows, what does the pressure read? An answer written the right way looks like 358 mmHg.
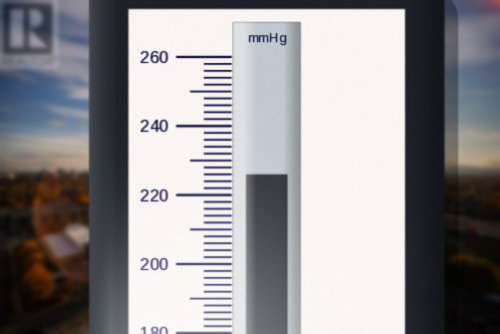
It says 226 mmHg
